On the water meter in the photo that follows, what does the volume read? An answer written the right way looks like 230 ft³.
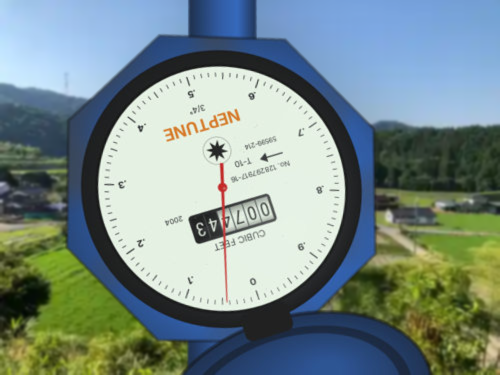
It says 7443.04 ft³
